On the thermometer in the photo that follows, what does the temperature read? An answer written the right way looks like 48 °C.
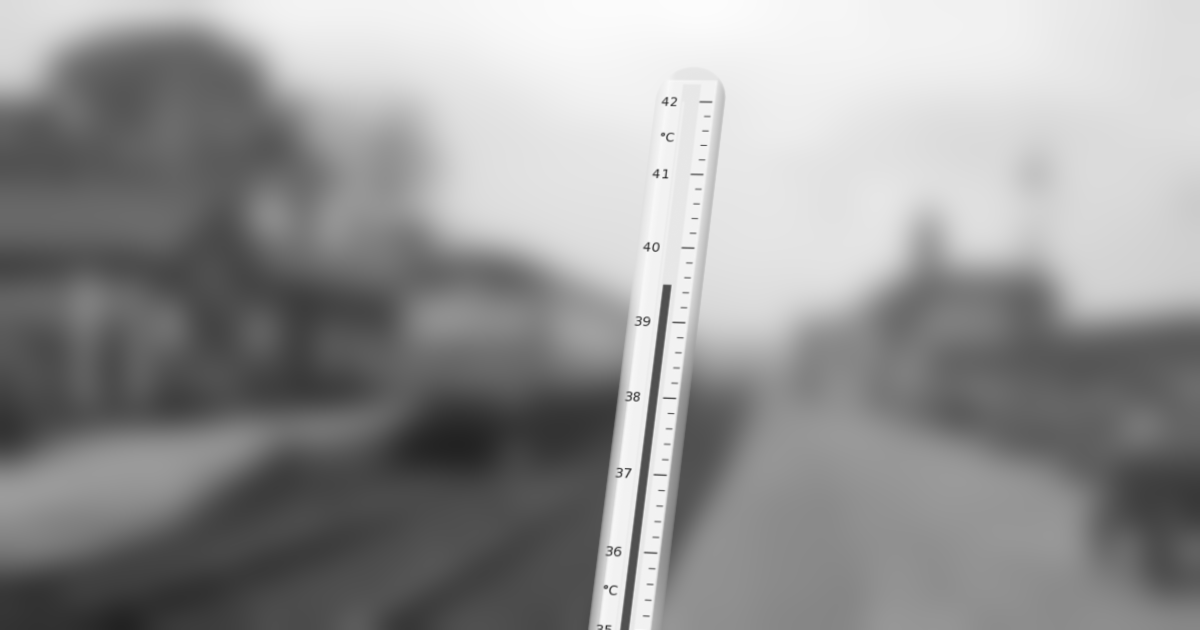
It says 39.5 °C
